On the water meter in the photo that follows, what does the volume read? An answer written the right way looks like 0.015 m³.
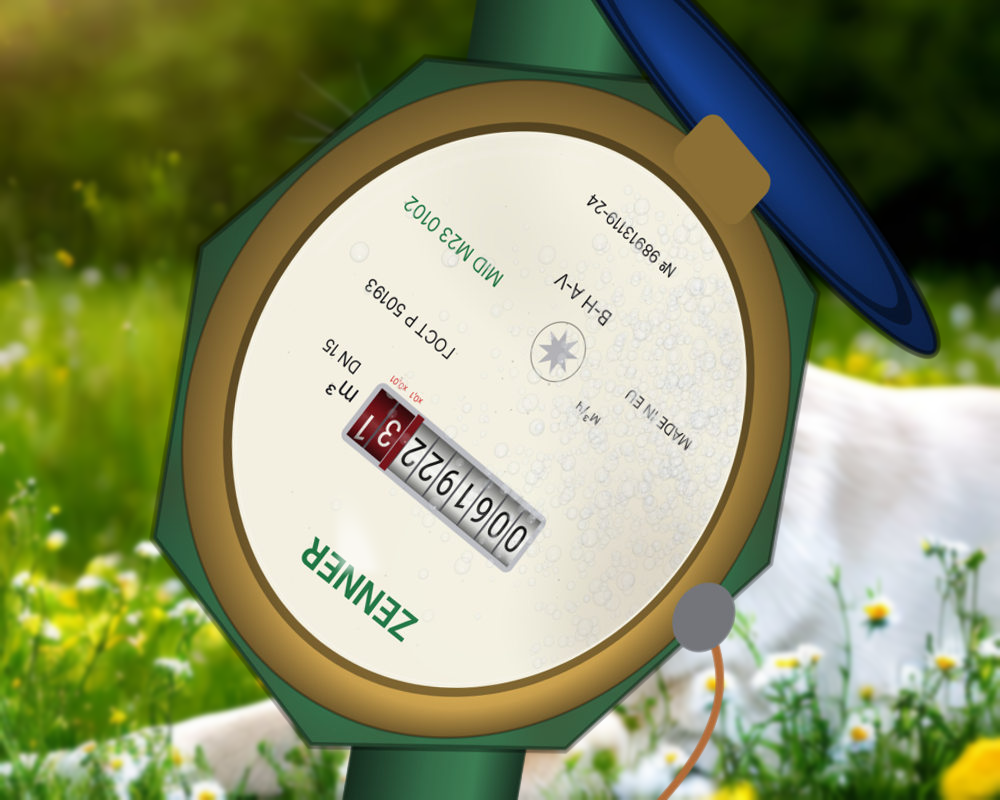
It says 61922.31 m³
